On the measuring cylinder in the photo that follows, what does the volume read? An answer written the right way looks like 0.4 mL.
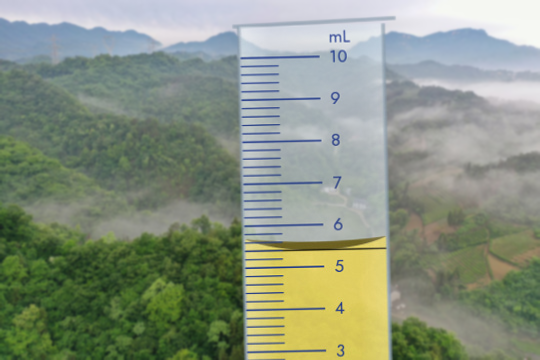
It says 5.4 mL
